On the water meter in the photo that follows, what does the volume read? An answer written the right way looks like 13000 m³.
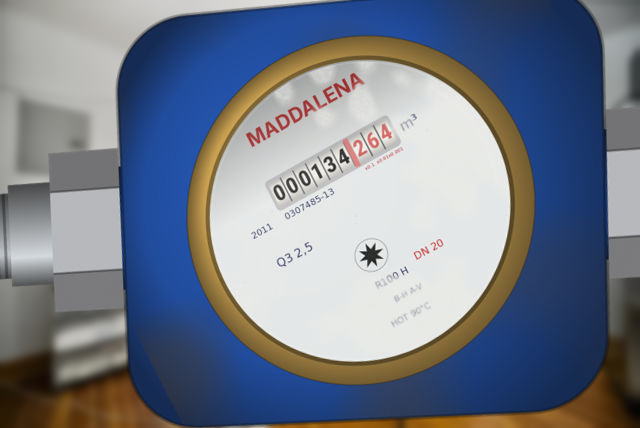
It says 134.264 m³
